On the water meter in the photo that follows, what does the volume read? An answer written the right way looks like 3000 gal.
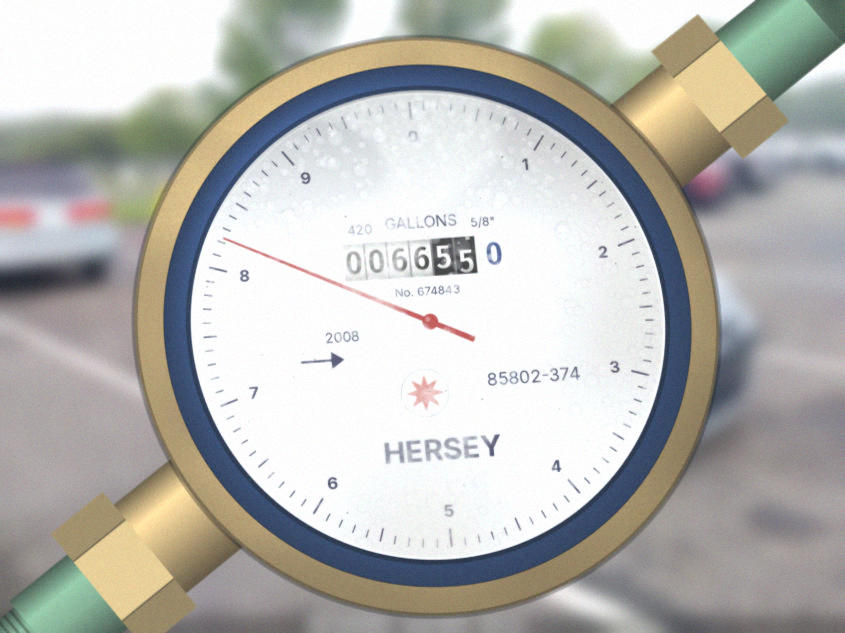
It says 66548.2 gal
